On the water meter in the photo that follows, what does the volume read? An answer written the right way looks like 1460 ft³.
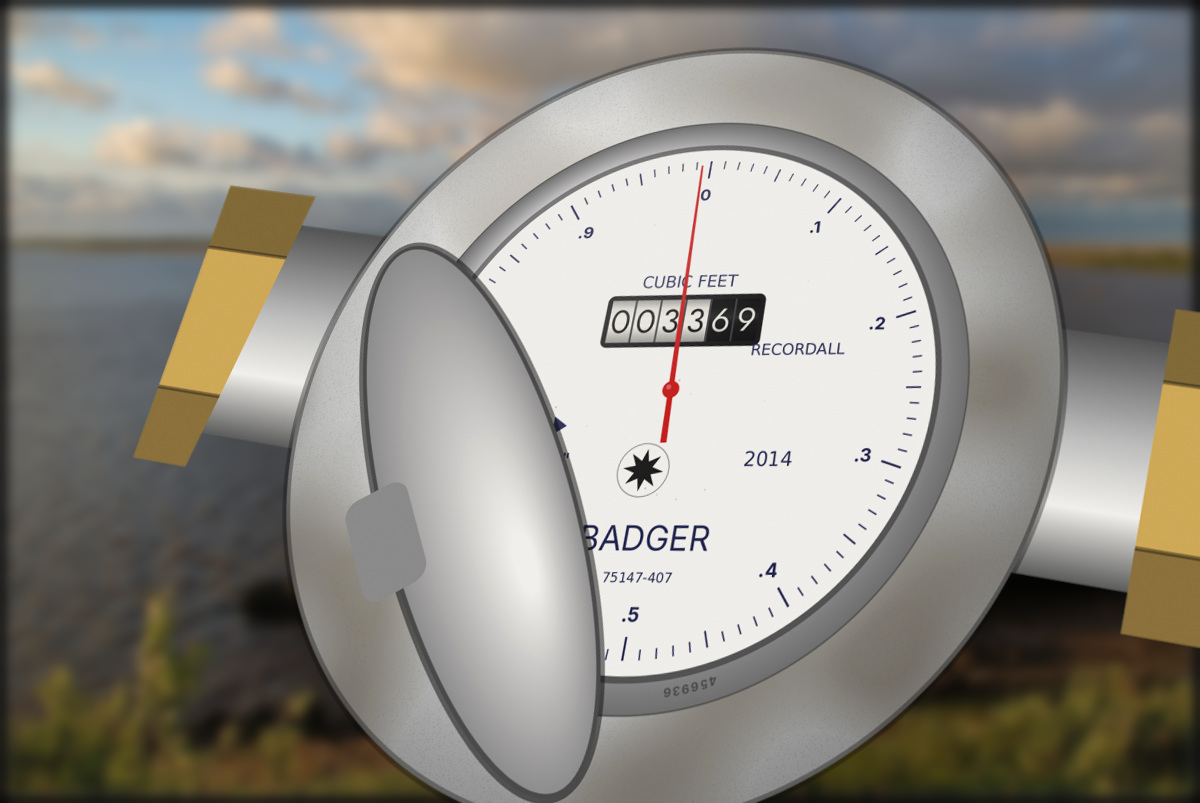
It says 3368.99 ft³
